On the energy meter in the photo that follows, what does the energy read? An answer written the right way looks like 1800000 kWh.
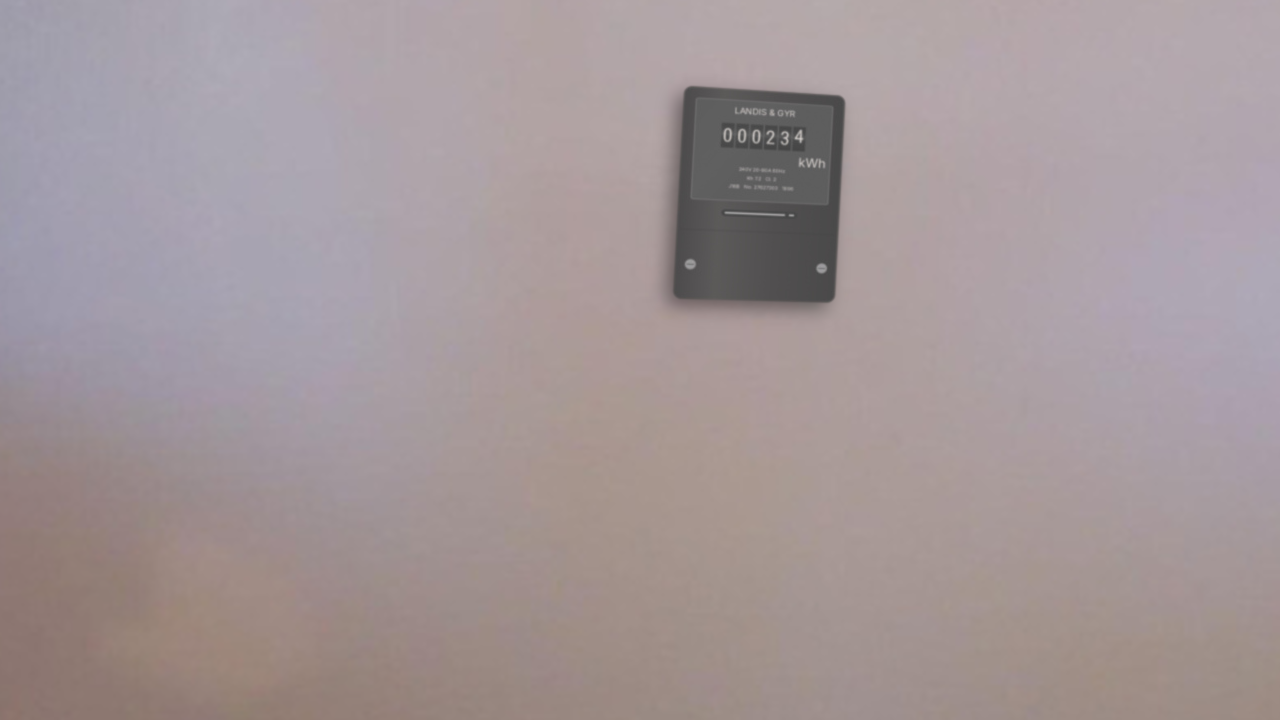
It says 234 kWh
